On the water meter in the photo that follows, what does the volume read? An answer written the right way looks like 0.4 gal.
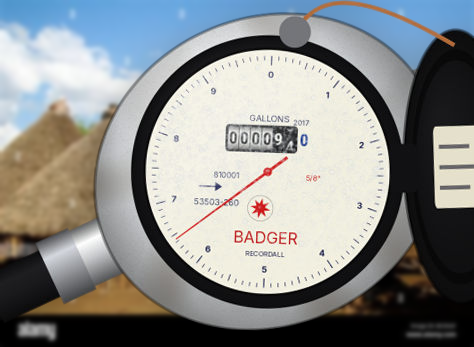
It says 936.4 gal
